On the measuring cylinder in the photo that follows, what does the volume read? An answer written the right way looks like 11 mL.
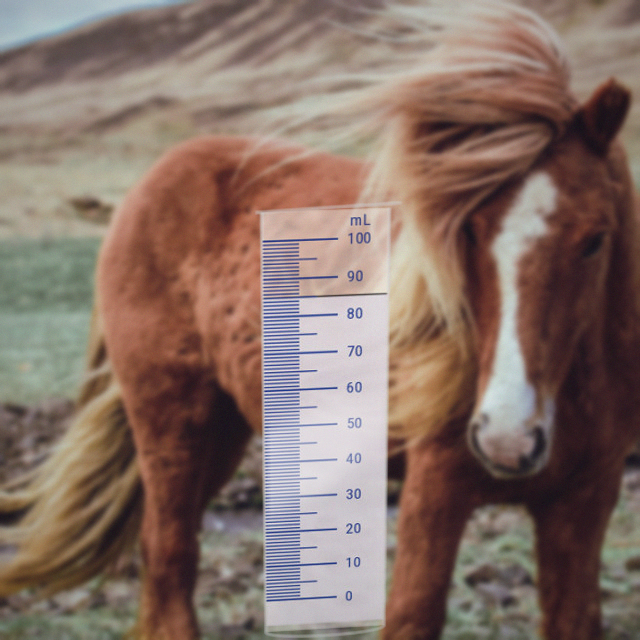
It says 85 mL
